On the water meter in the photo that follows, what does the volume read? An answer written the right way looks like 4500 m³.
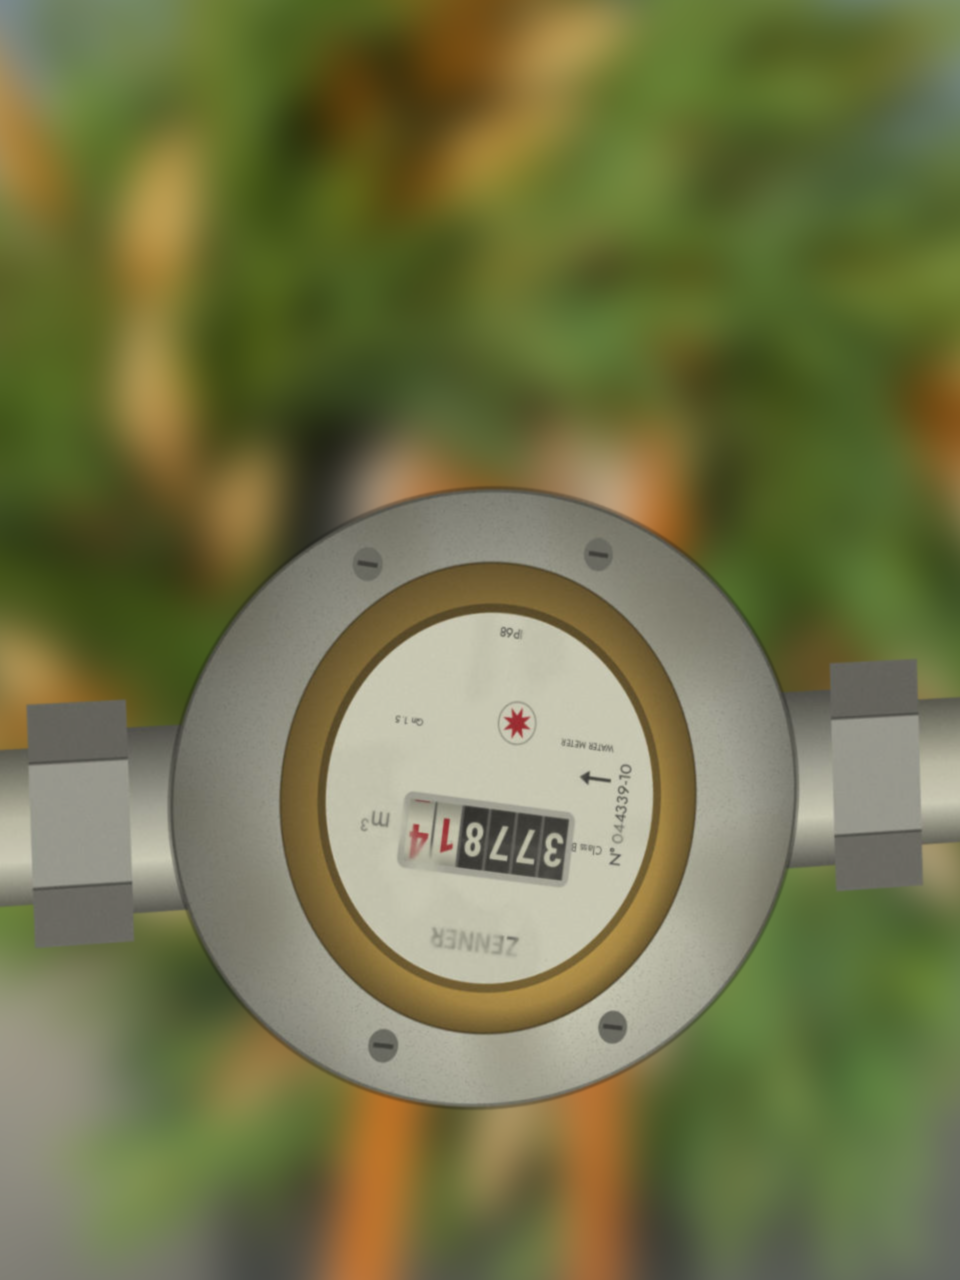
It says 3778.14 m³
